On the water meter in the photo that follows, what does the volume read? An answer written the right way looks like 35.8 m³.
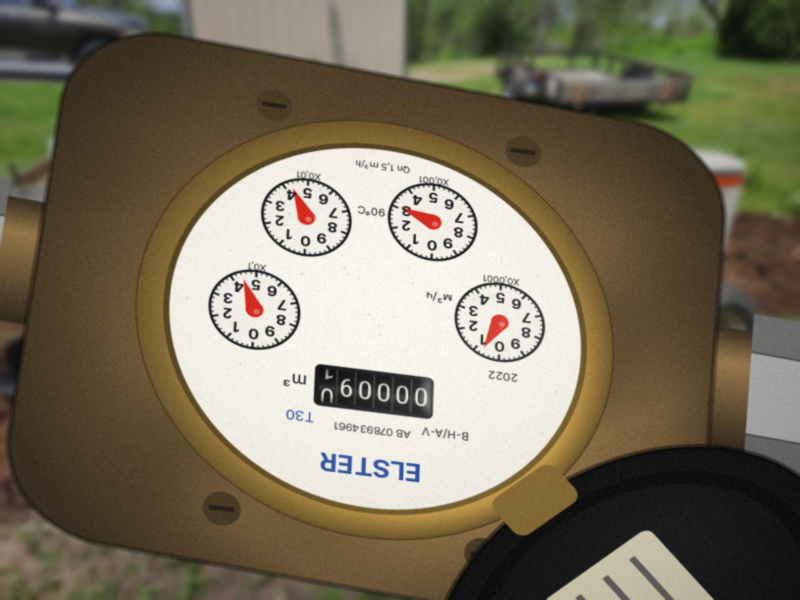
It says 90.4430 m³
